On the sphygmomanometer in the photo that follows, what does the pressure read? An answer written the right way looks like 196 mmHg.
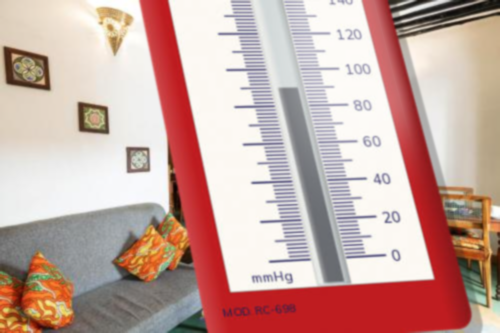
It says 90 mmHg
